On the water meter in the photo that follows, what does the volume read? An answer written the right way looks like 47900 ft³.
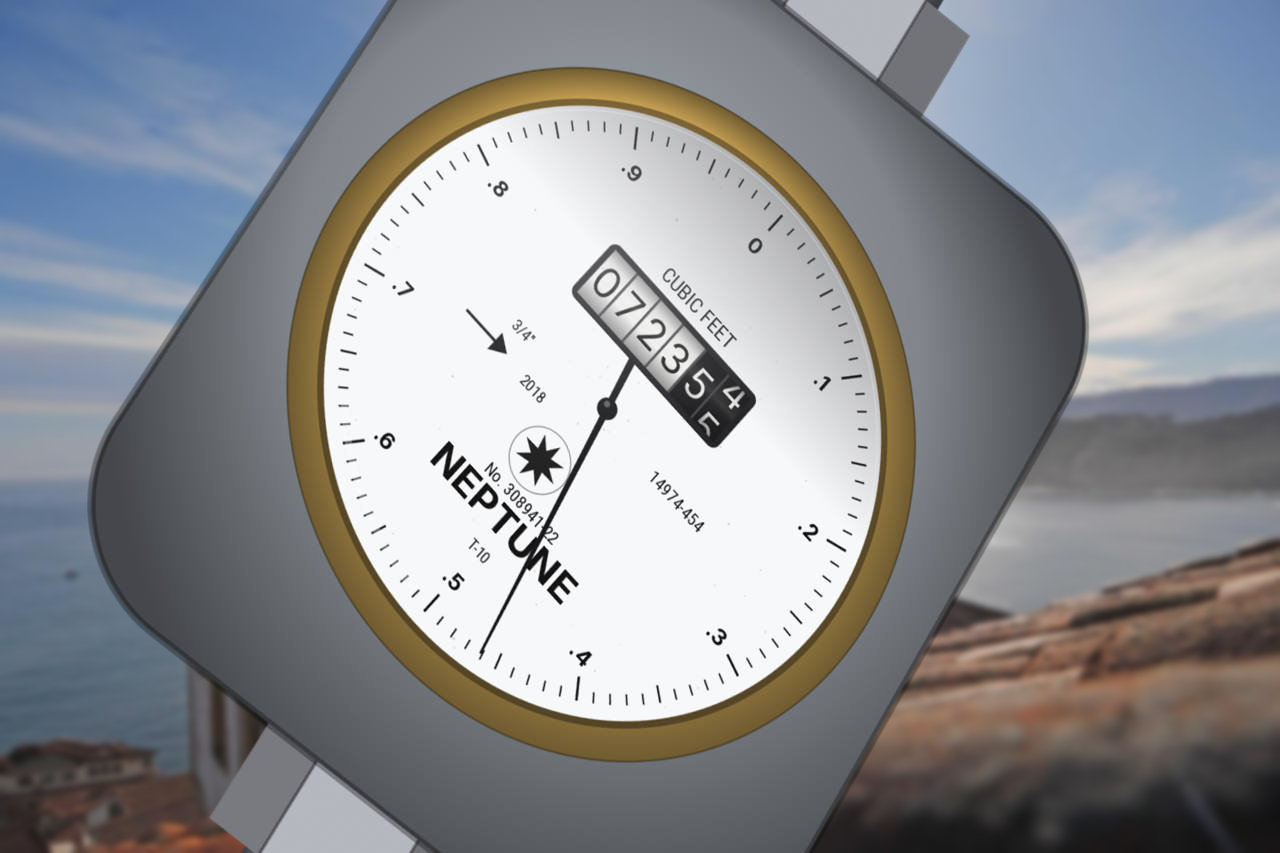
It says 72354.46 ft³
